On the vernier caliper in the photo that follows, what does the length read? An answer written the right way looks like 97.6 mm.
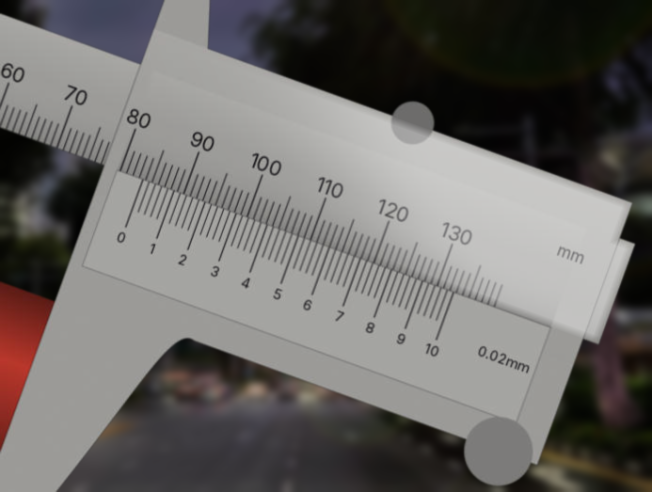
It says 83.6 mm
